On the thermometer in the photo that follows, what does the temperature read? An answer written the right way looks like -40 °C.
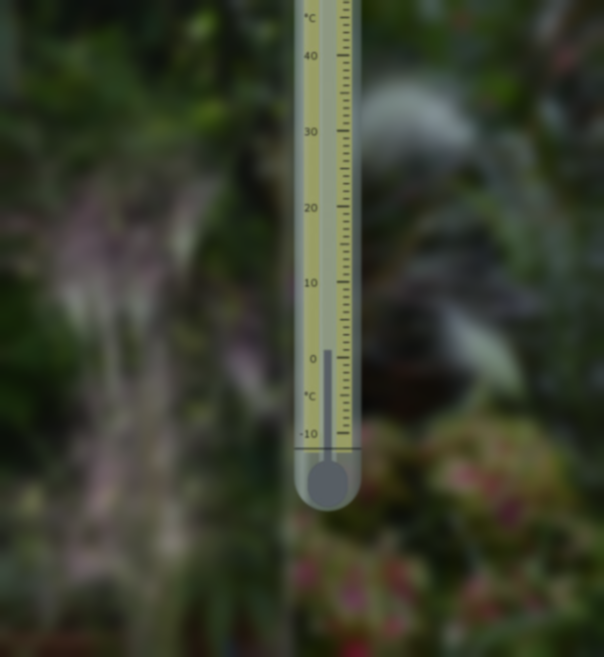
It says 1 °C
